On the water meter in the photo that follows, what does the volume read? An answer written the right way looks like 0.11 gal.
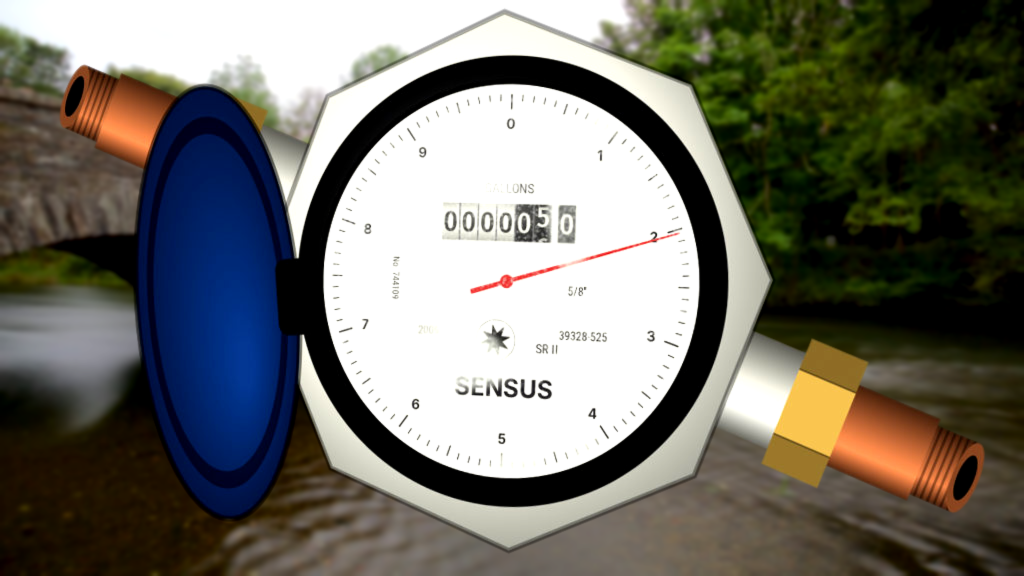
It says 52.0 gal
